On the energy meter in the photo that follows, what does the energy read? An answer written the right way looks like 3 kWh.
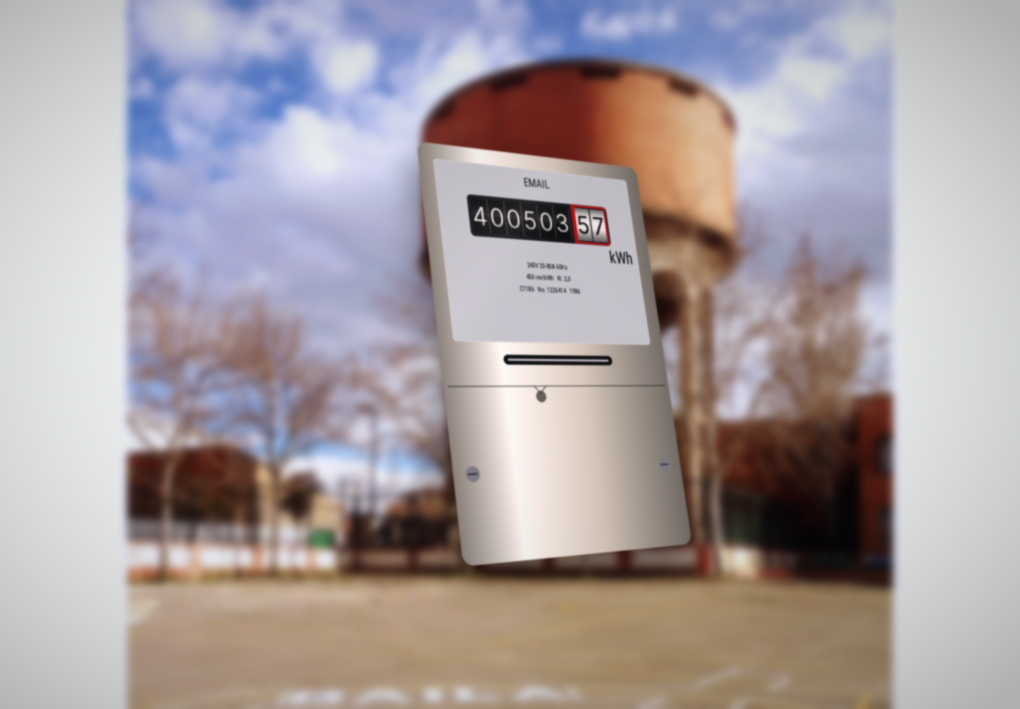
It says 400503.57 kWh
